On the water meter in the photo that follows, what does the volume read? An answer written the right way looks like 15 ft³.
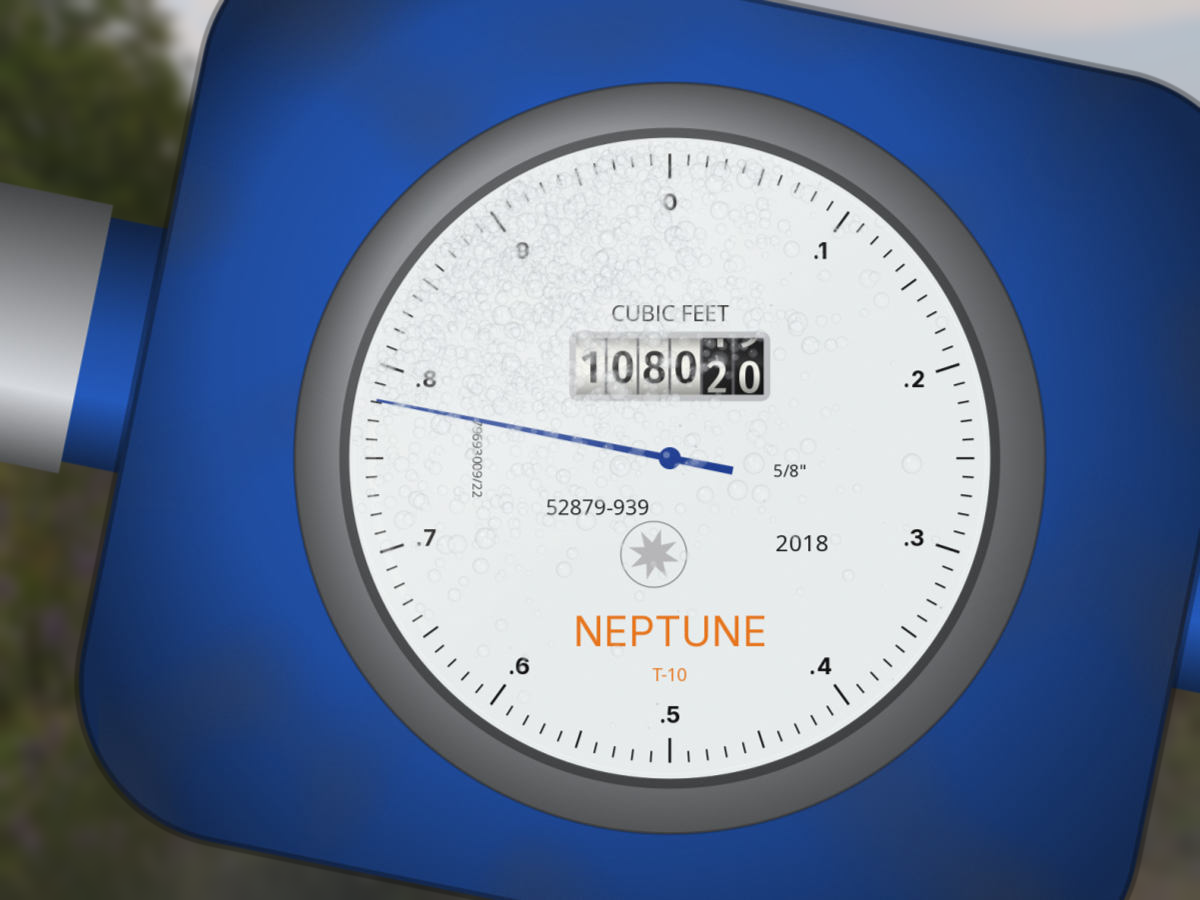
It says 108019.78 ft³
